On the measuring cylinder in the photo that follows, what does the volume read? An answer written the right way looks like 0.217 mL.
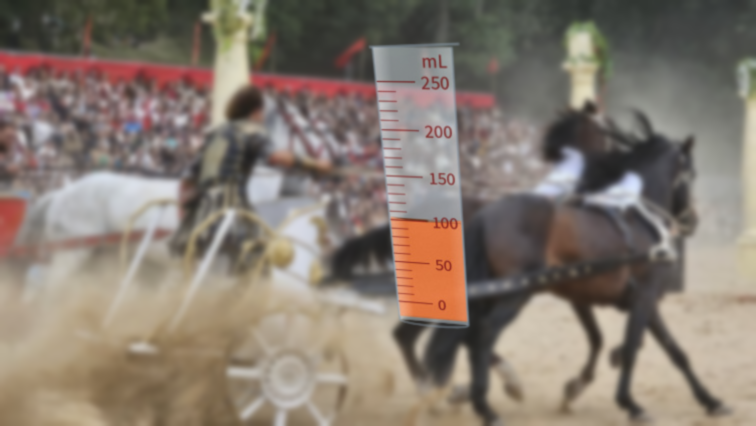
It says 100 mL
